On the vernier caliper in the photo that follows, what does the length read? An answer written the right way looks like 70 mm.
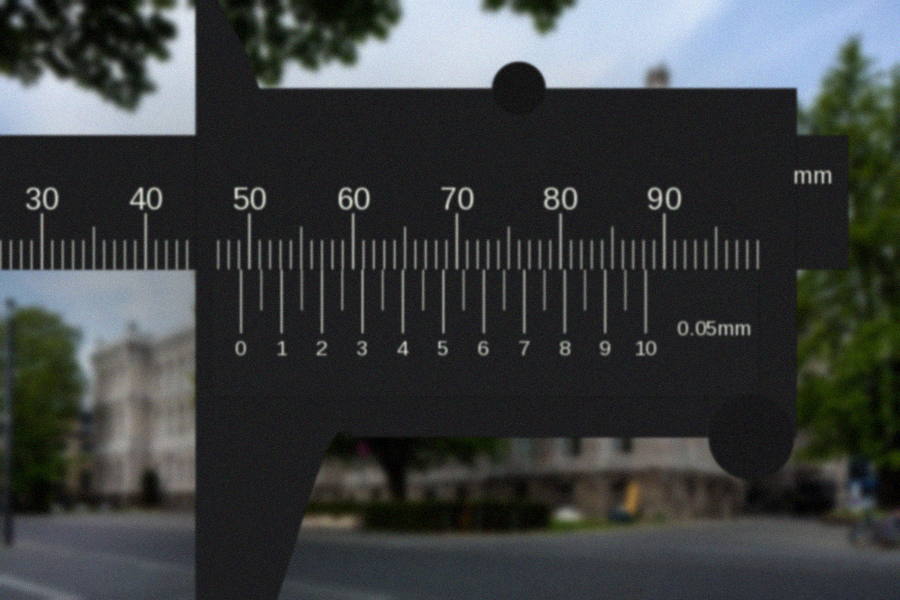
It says 49.2 mm
